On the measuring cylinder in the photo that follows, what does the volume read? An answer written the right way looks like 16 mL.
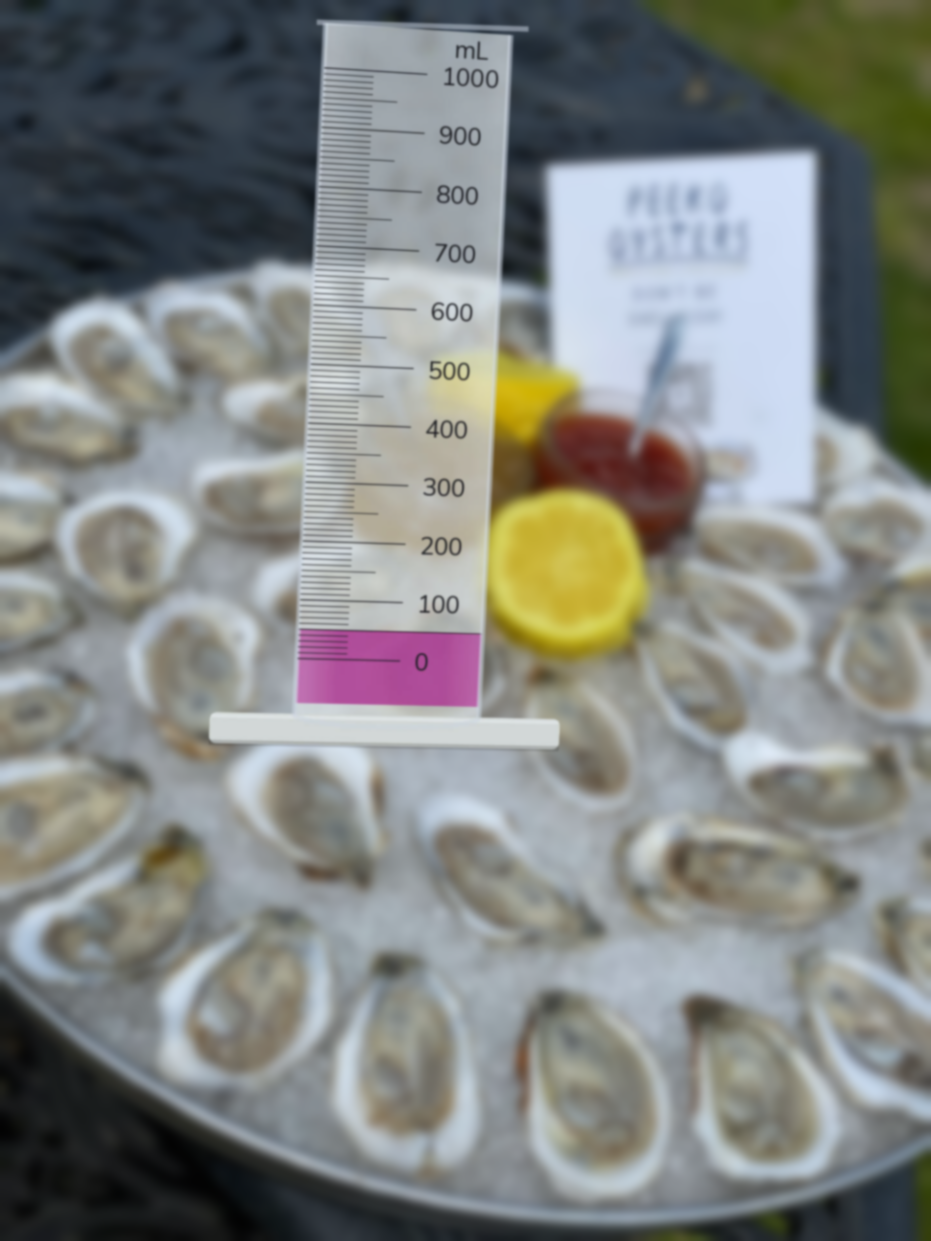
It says 50 mL
